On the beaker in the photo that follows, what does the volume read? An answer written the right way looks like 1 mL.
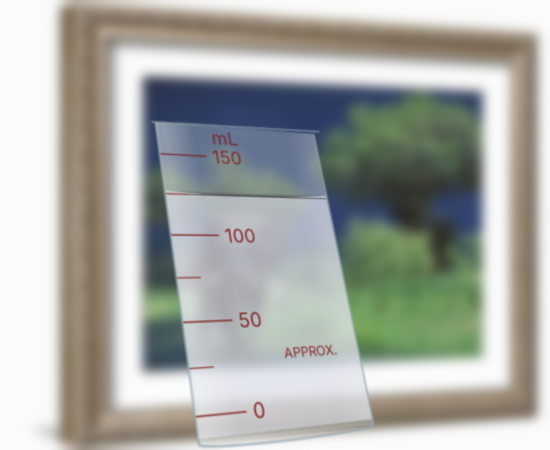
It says 125 mL
